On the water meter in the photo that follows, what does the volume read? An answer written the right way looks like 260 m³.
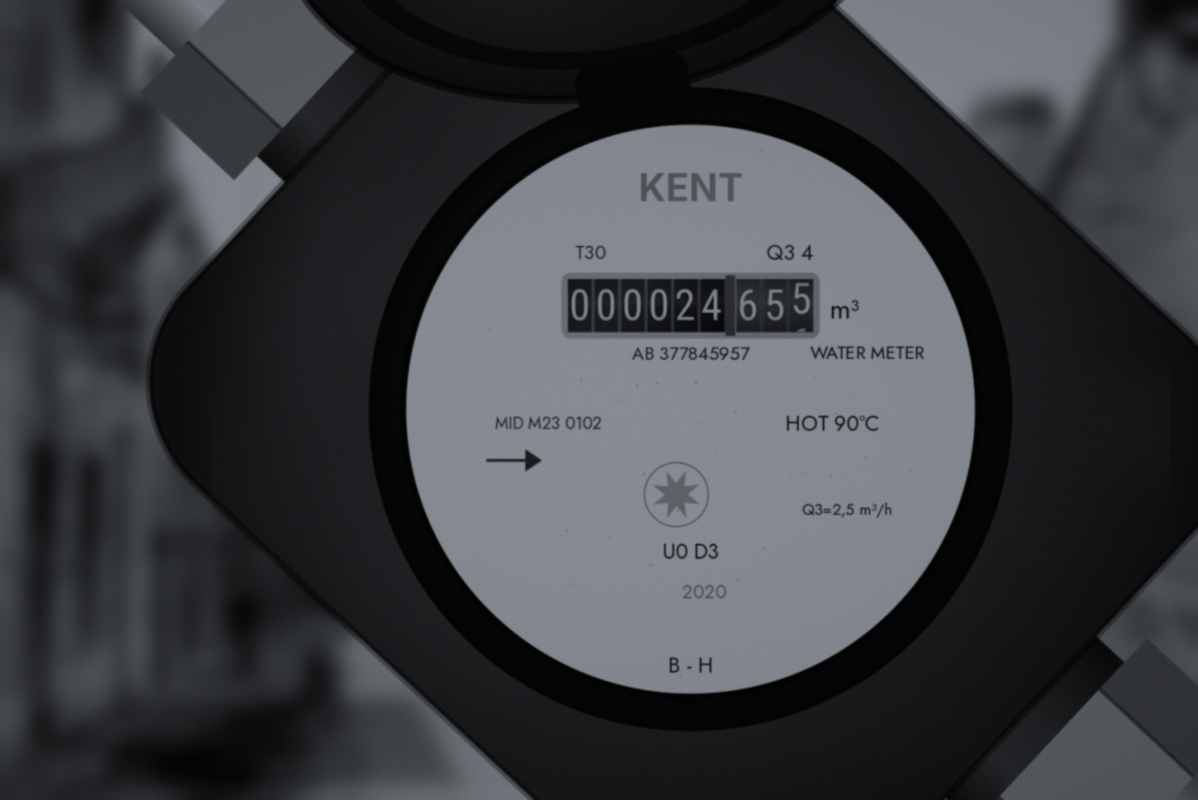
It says 24.655 m³
